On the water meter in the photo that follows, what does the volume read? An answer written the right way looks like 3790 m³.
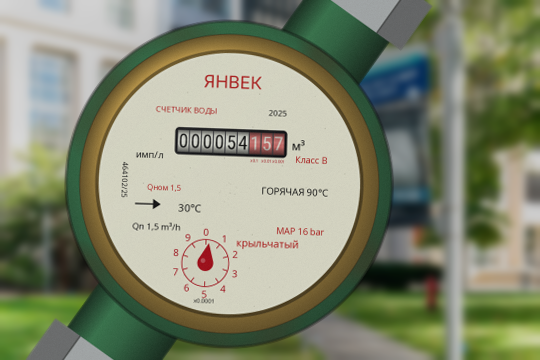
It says 54.1570 m³
